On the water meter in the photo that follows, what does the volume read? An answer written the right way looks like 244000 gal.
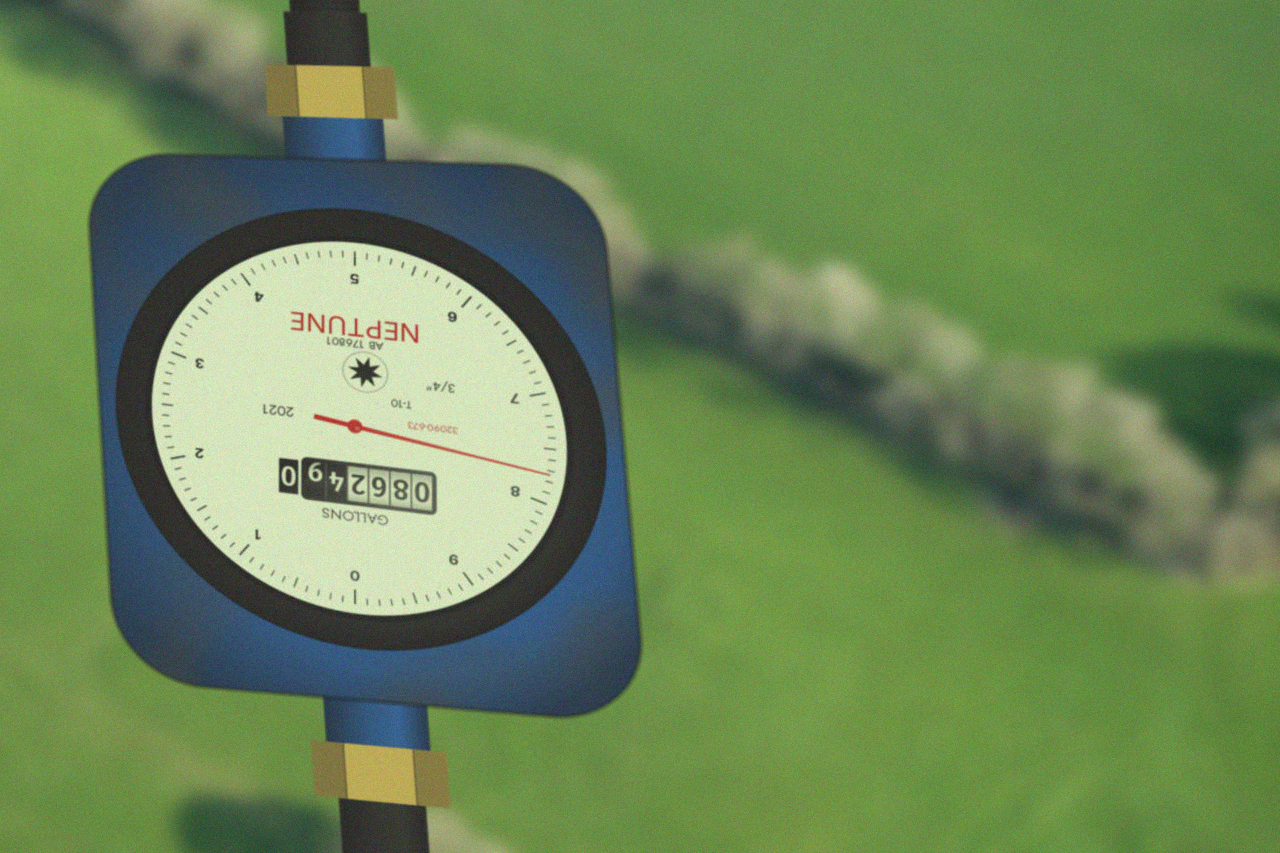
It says 862487.7 gal
